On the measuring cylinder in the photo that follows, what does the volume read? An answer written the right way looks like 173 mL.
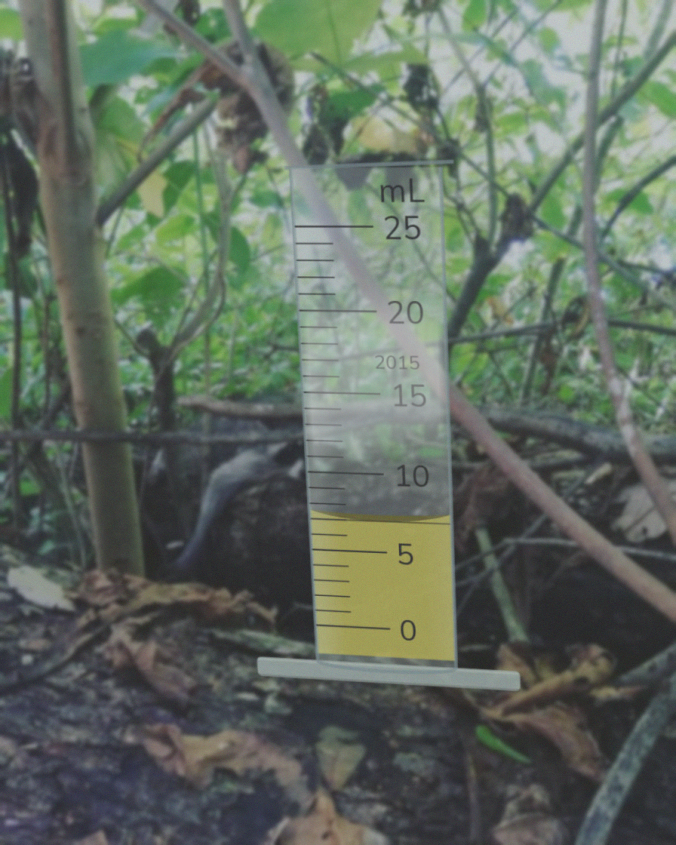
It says 7 mL
